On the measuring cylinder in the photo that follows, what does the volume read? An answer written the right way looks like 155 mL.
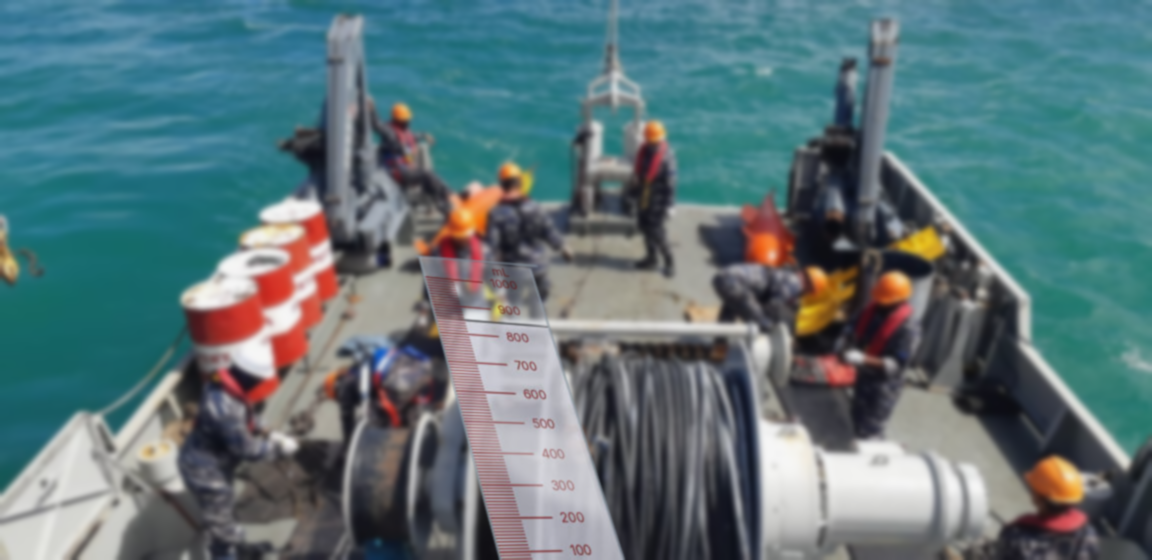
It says 850 mL
